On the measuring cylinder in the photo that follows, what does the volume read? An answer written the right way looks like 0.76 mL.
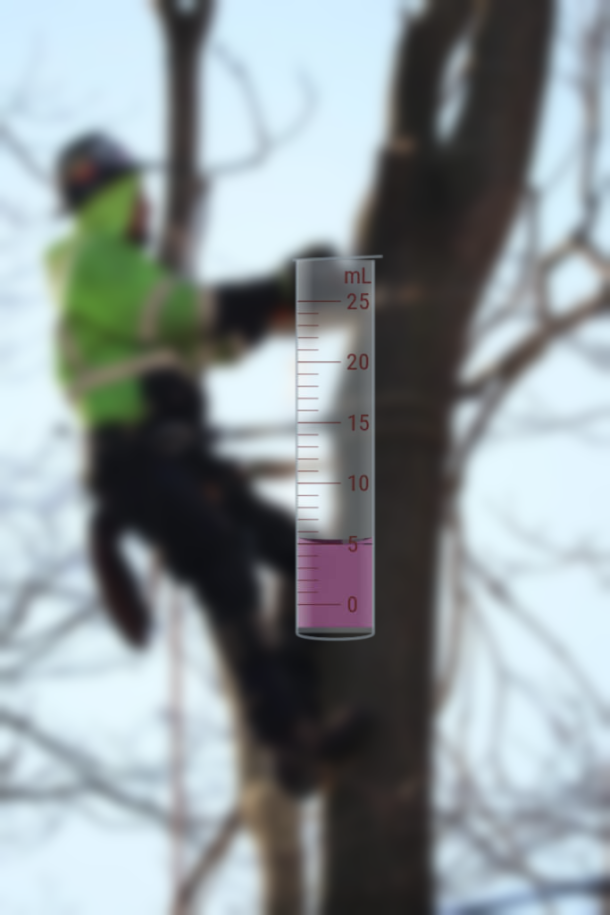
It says 5 mL
